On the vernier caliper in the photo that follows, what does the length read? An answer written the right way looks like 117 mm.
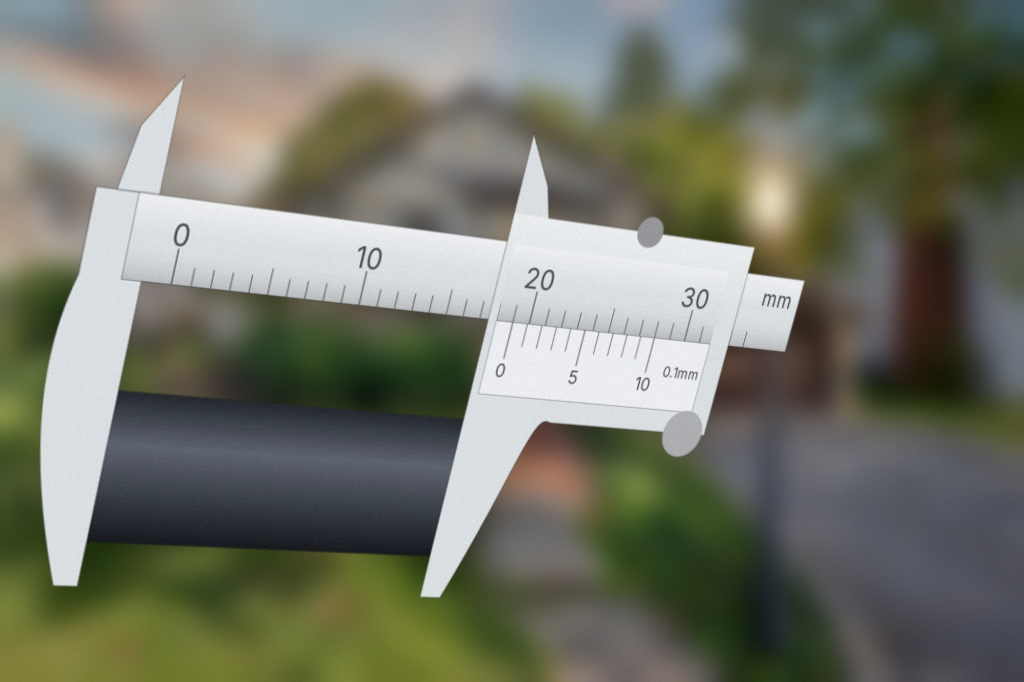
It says 19.0 mm
